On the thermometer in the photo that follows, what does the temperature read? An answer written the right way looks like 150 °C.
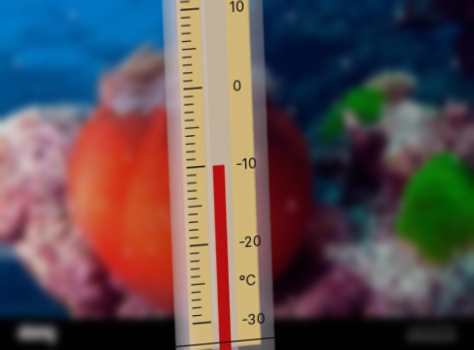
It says -10 °C
